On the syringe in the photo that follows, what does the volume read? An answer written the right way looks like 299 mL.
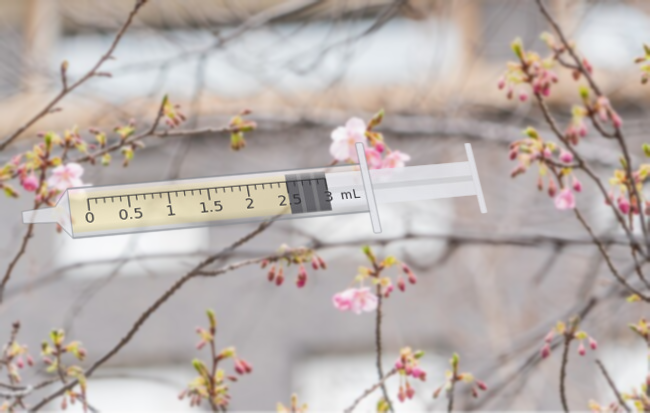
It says 2.5 mL
